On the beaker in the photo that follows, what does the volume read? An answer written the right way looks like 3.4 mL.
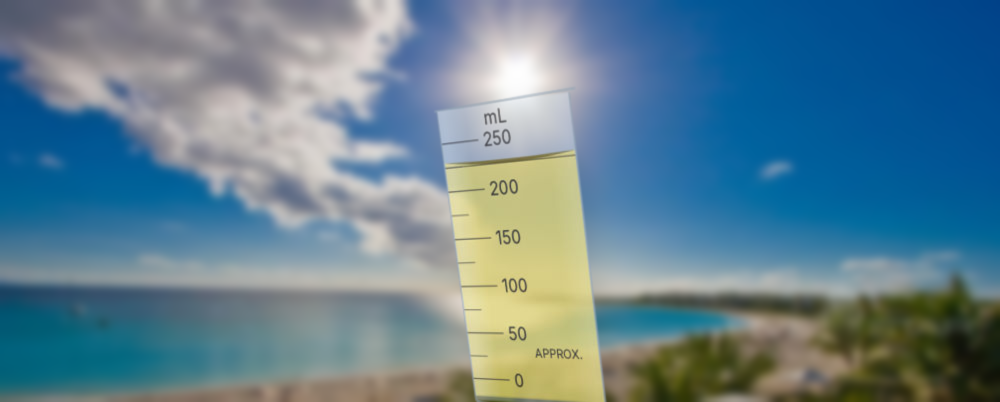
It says 225 mL
